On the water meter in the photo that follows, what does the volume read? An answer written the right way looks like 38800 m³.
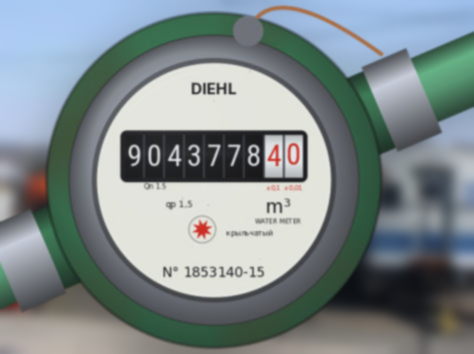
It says 9043778.40 m³
